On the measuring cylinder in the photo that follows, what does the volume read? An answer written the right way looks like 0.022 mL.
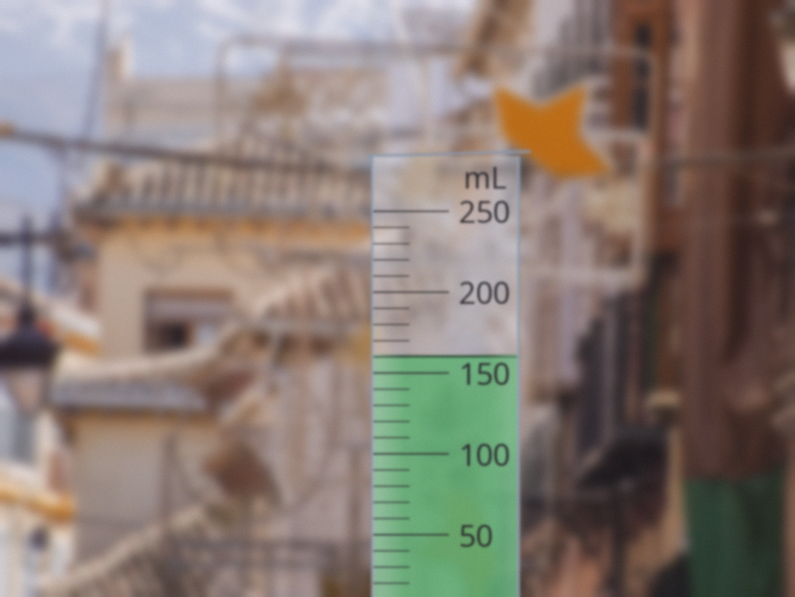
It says 160 mL
